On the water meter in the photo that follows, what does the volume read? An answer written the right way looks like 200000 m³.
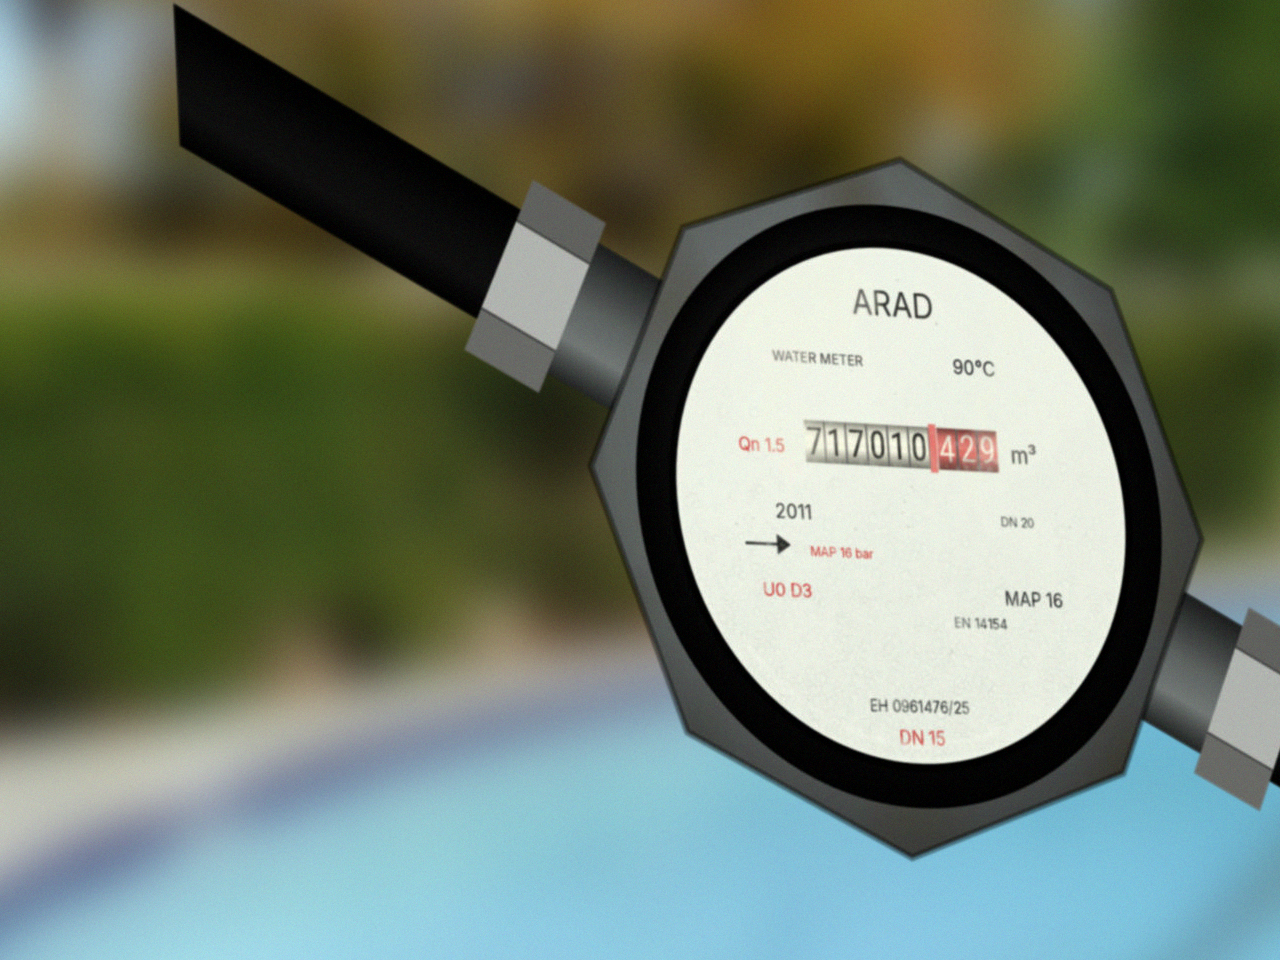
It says 717010.429 m³
